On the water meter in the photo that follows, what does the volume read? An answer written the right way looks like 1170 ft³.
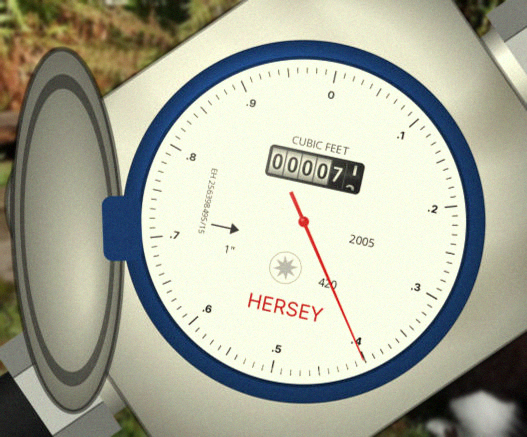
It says 71.40 ft³
